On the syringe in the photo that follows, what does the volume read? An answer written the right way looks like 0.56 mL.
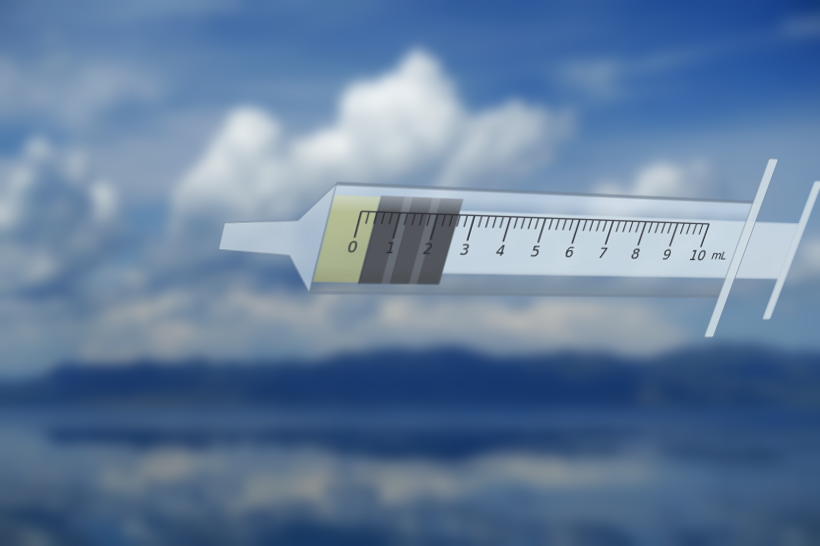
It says 0.4 mL
